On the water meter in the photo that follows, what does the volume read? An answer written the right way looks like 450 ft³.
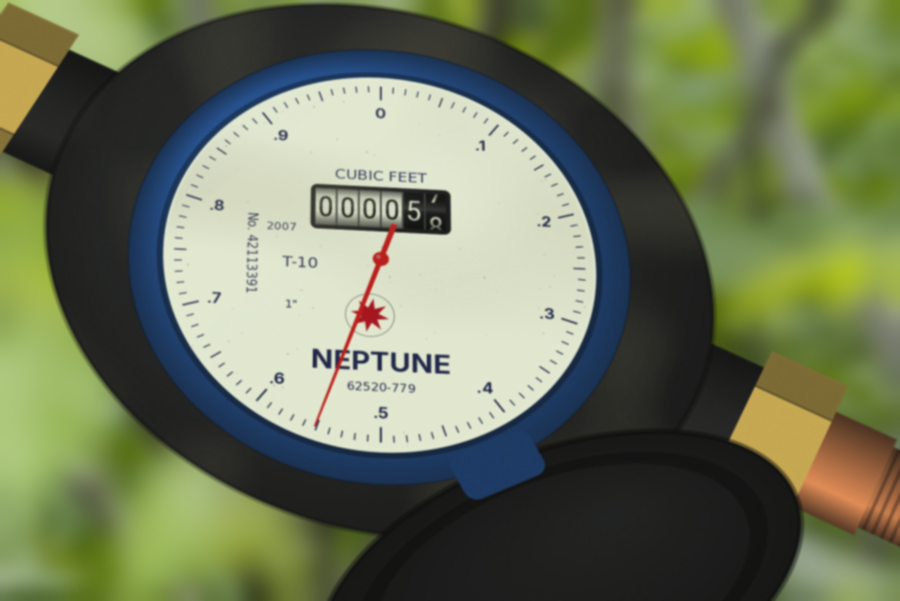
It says 57.55 ft³
